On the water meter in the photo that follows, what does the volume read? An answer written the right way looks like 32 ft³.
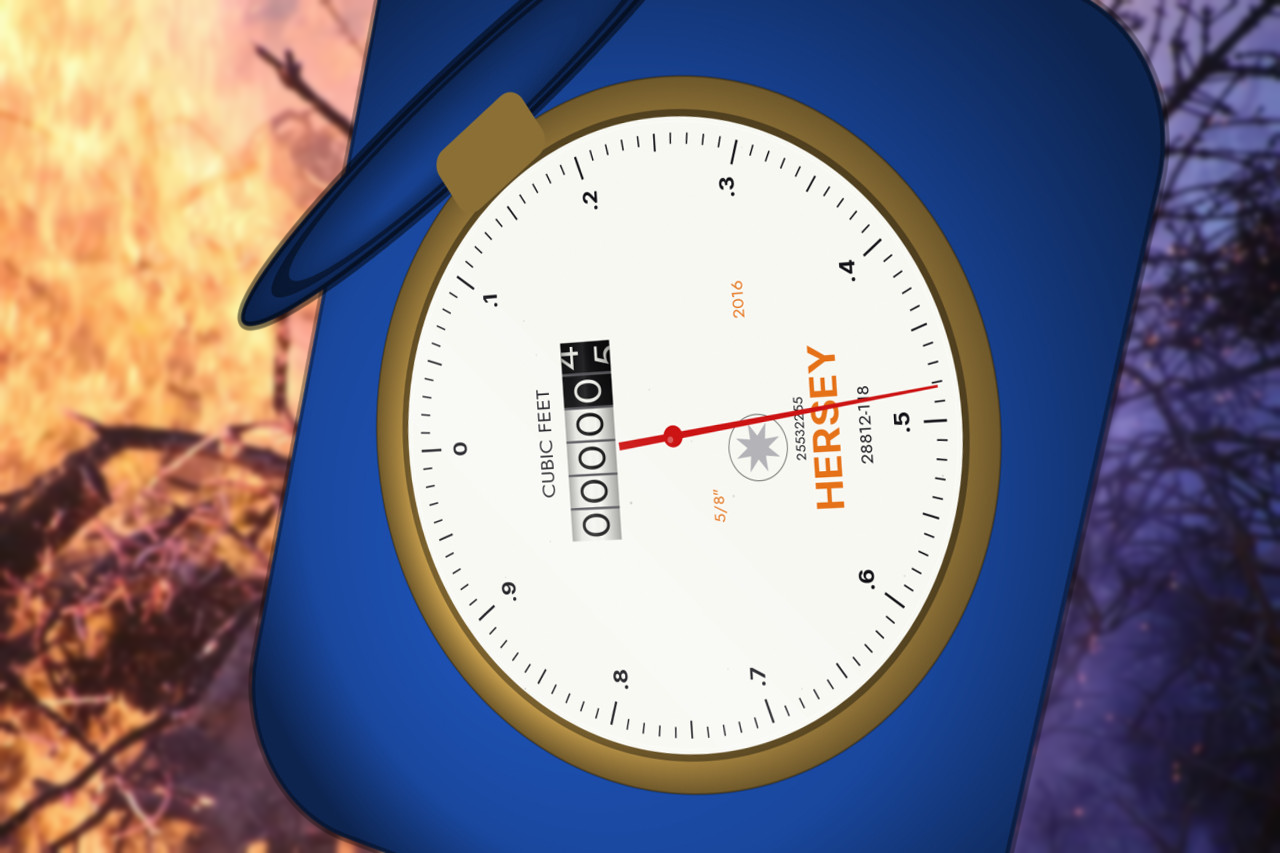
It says 4.48 ft³
